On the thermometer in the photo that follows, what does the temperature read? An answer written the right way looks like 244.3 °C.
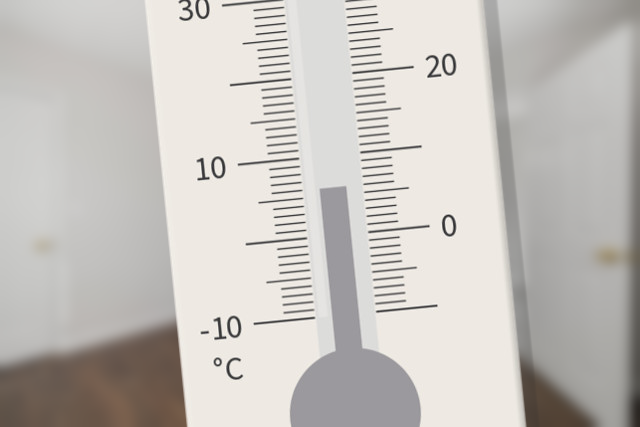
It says 6 °C
